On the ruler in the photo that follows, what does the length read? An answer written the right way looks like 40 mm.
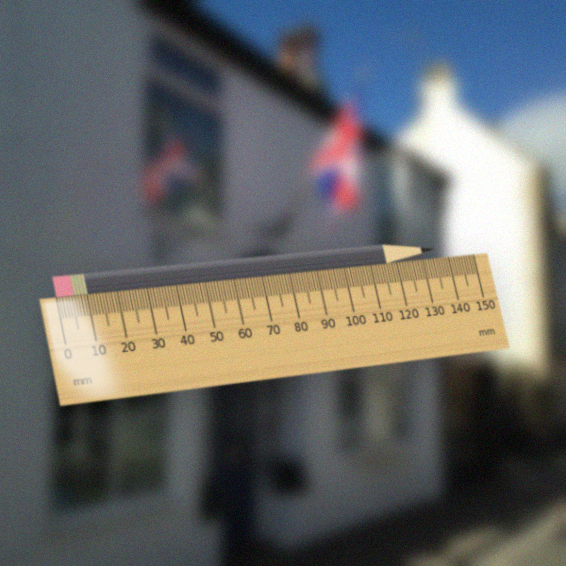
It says 135 mm
